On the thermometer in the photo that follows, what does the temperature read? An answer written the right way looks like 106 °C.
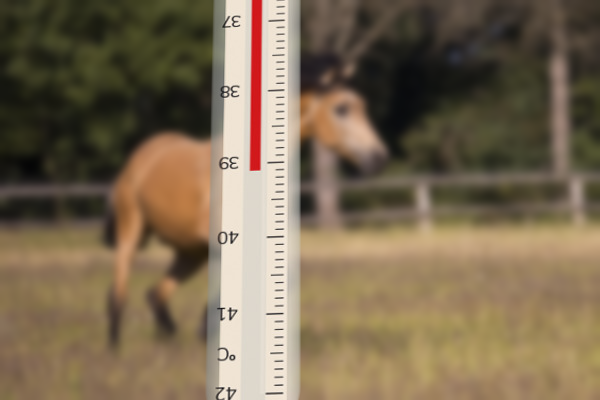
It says 39.1 °C
